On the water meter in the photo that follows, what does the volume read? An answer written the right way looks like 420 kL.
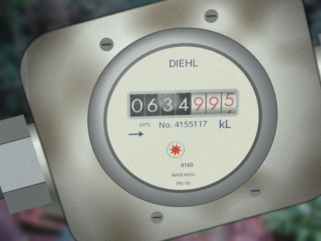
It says 634.995 kL
